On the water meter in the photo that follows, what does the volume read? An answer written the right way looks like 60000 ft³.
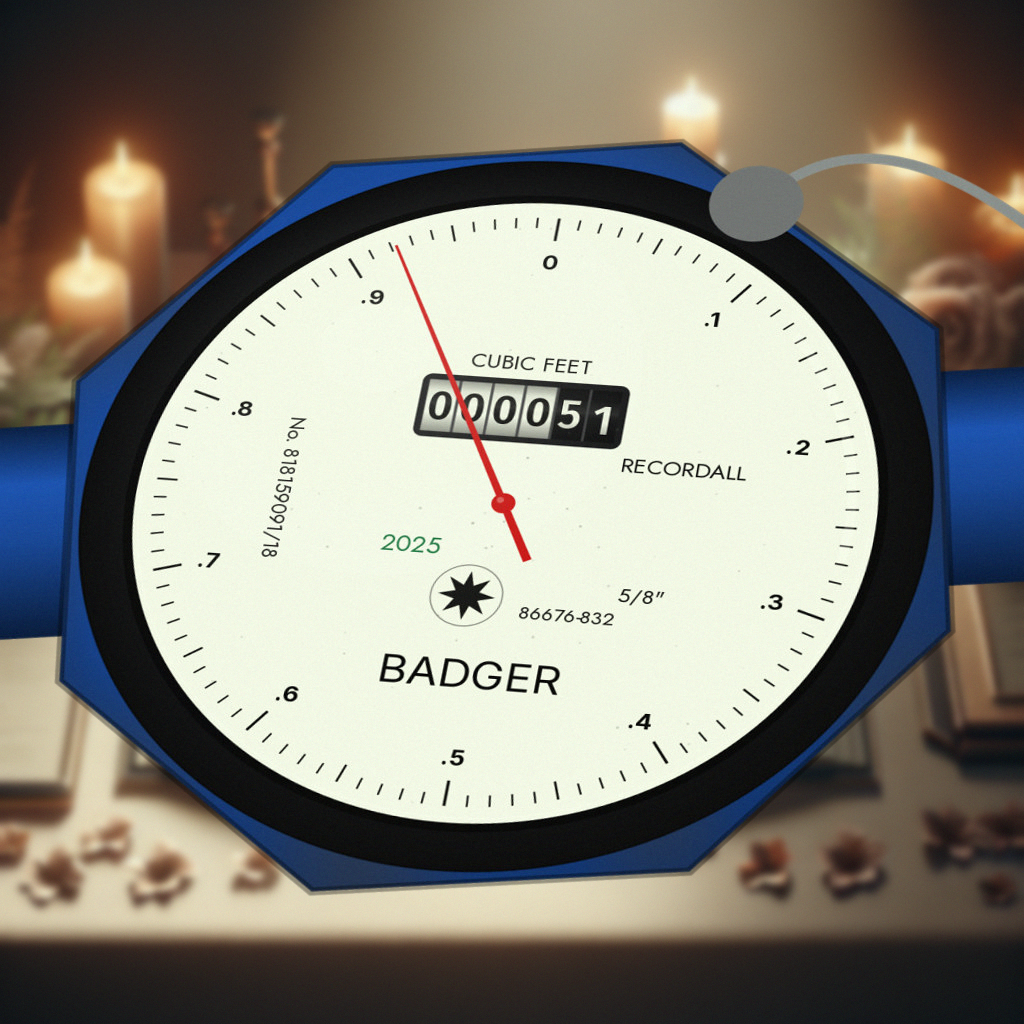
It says 50.92 ft³
